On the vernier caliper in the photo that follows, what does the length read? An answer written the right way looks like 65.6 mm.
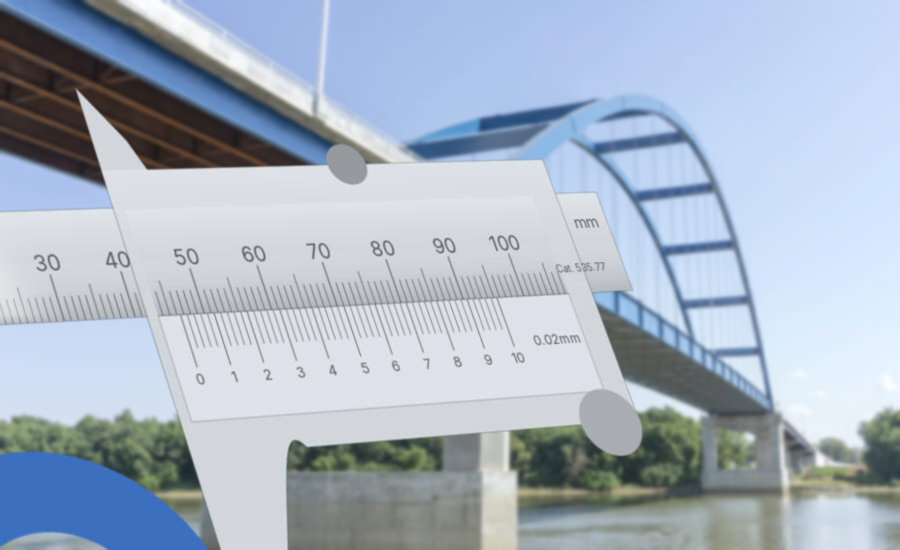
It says 46.5 mm
